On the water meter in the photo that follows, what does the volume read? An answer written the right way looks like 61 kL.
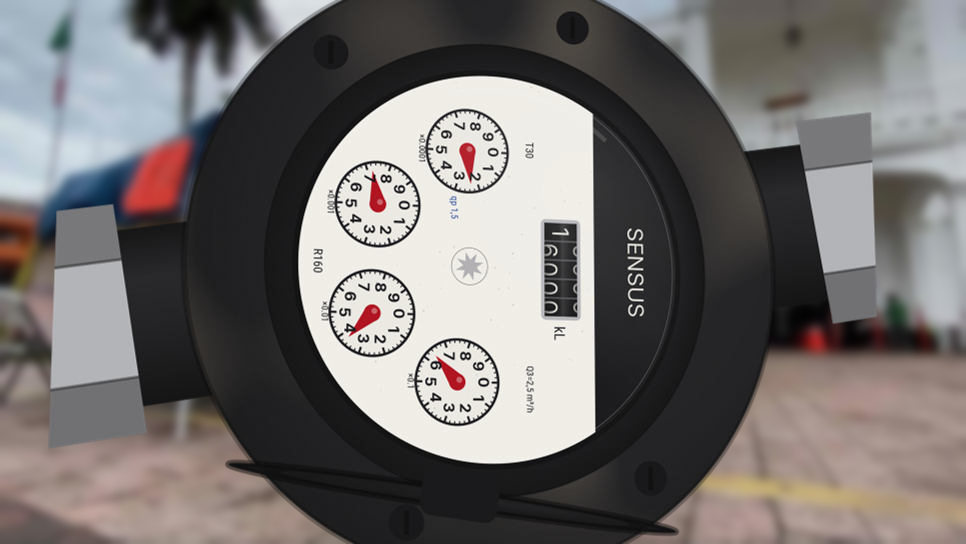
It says 15999.6372 kL
